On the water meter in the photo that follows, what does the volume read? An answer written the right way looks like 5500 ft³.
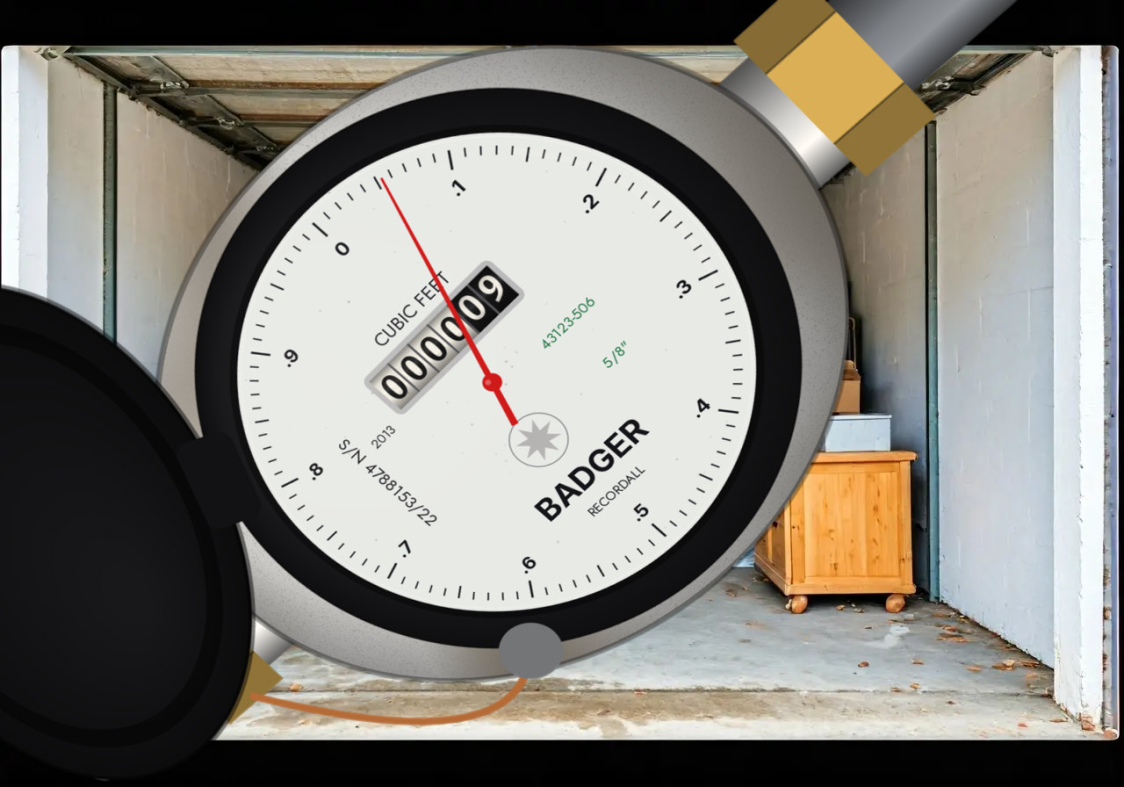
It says 9.05 ft³
